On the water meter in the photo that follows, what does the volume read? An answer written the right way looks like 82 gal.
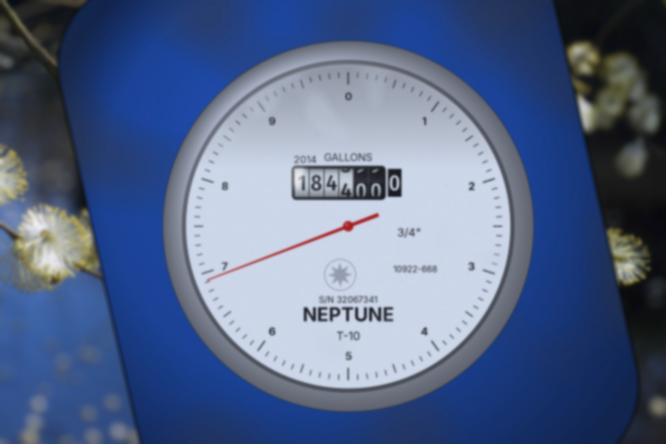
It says 1843996.9 gal
